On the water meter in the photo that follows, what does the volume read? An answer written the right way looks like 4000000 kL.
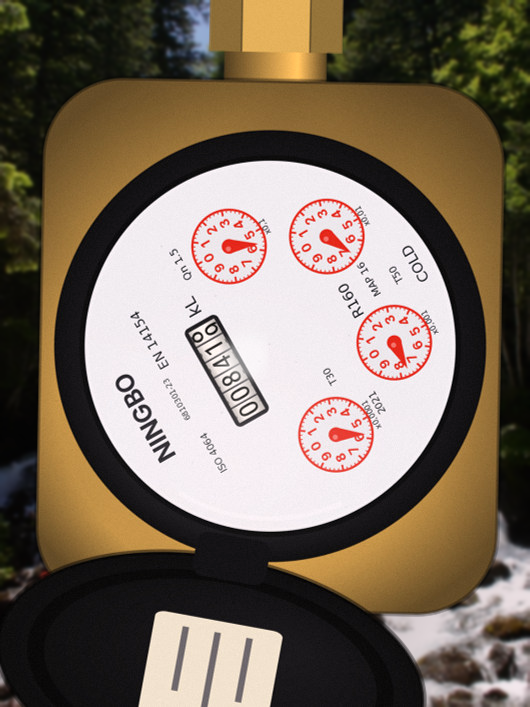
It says 8418.5675 kL
